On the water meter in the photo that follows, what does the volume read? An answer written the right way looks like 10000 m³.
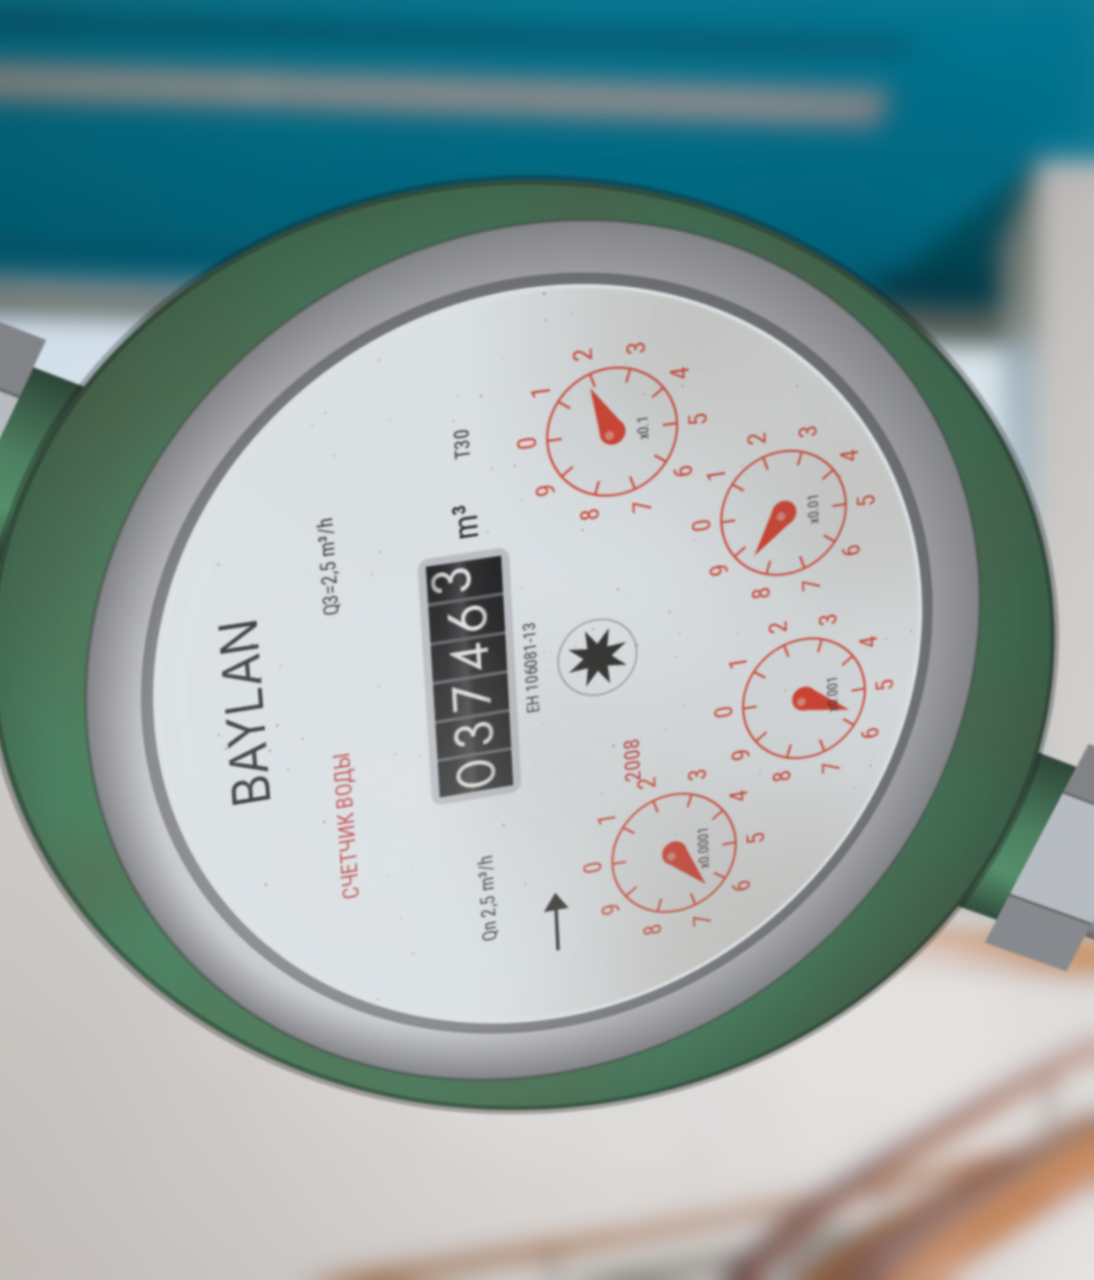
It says 37463.1856 m³
